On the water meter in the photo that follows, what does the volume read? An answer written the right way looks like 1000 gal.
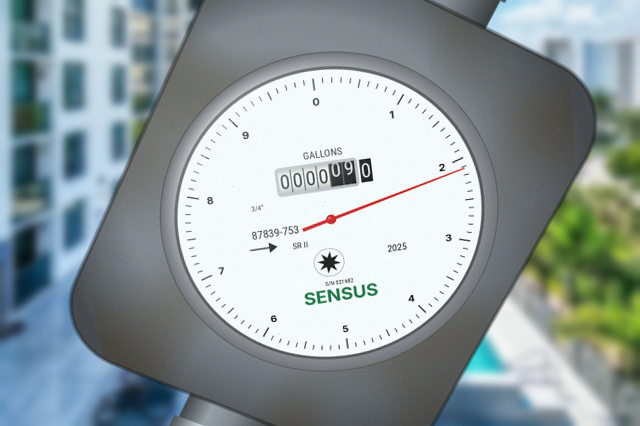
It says 92.1 gal
